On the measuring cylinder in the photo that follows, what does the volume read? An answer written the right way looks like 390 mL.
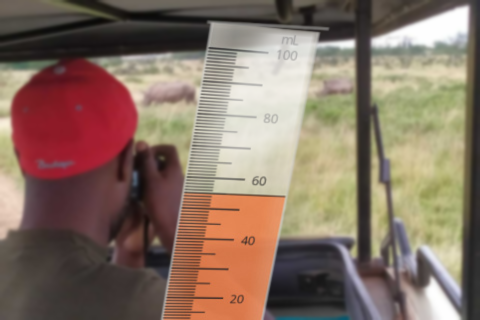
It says 55 mL
